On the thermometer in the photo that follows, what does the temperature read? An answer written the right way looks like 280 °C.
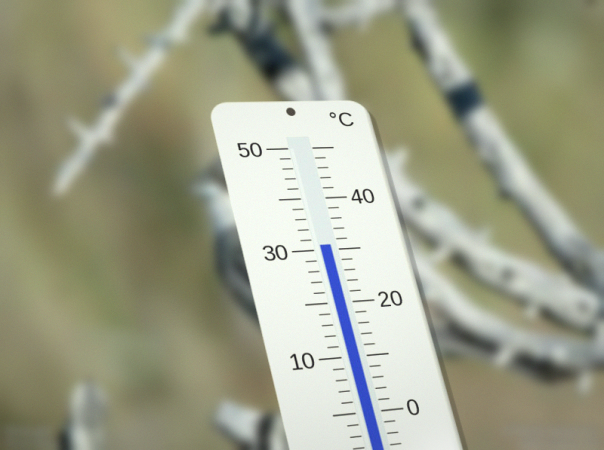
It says 31 °C
